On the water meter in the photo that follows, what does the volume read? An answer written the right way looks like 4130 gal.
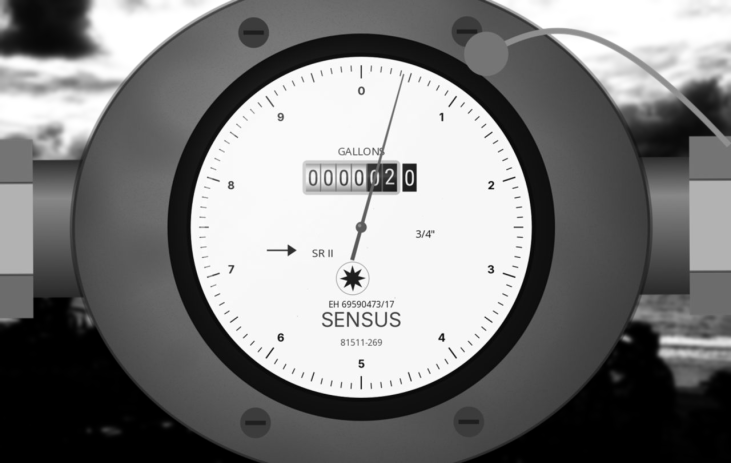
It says 20.4 gal
